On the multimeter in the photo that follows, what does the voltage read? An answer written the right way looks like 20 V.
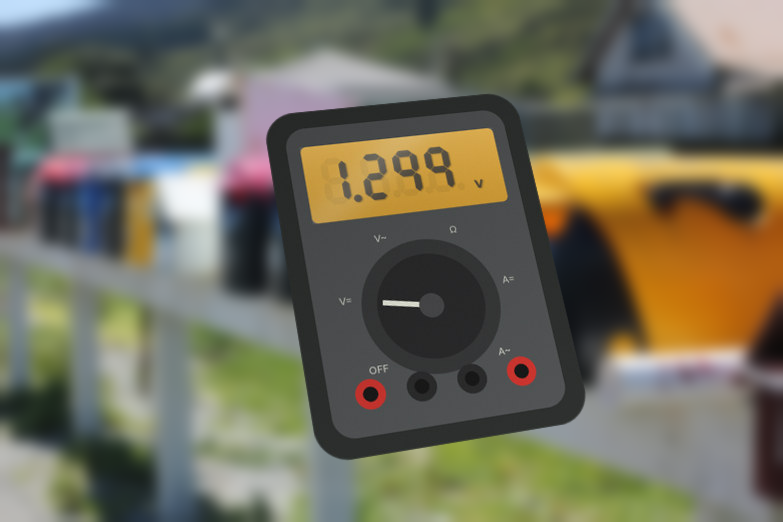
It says 1.299 V
